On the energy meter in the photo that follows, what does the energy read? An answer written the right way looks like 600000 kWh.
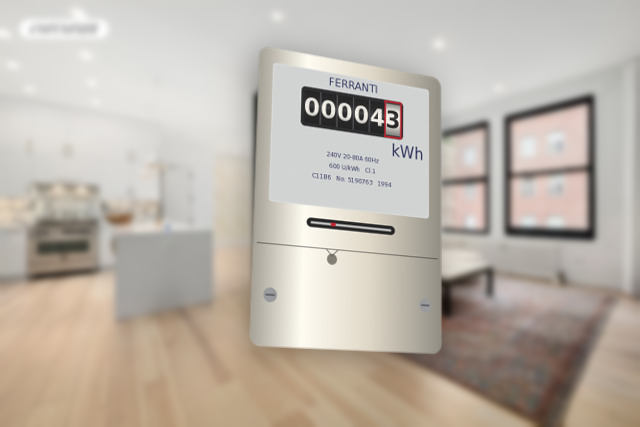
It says 4.3 kWh
